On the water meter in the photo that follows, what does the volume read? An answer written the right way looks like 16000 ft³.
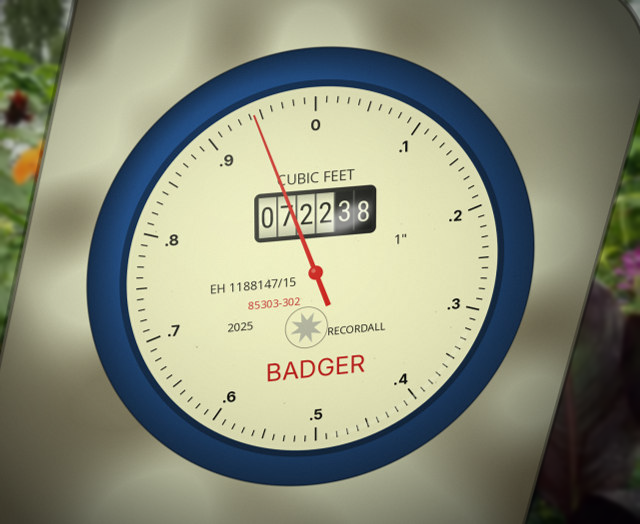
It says 72237.94 ft³
